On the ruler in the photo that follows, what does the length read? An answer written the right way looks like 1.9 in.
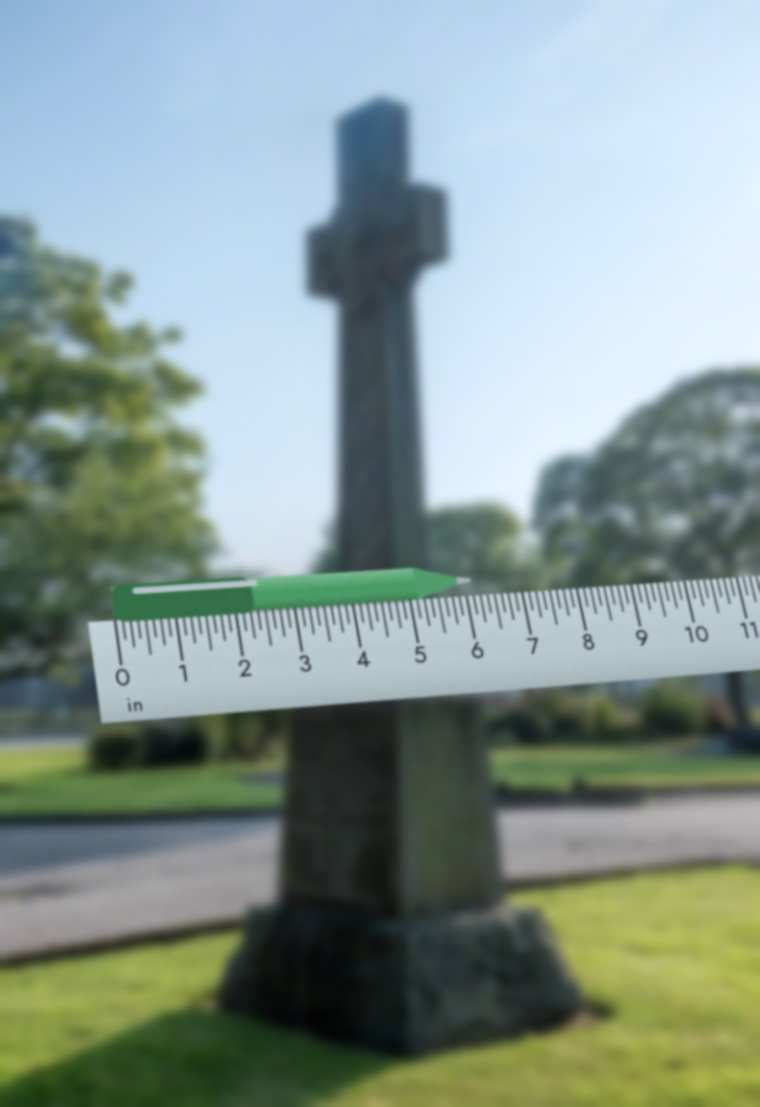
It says 6.125 in
